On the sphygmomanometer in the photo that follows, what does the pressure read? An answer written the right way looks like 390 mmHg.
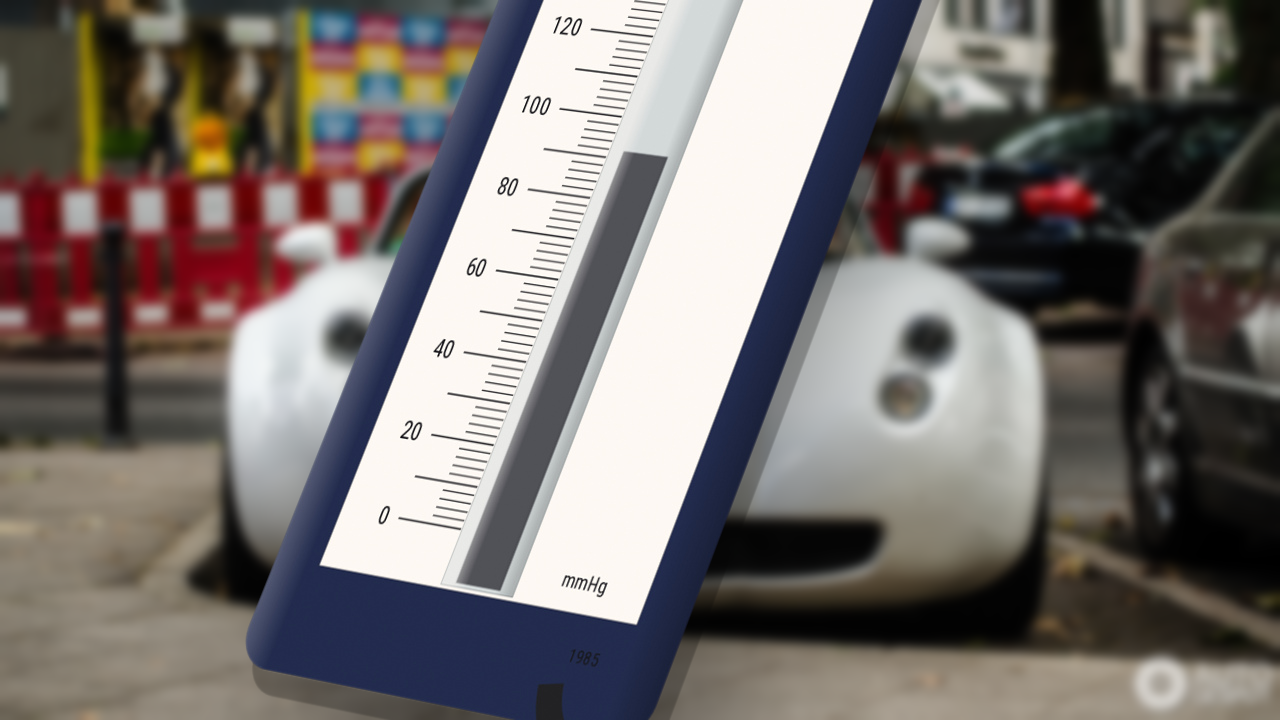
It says 92 mmHg
